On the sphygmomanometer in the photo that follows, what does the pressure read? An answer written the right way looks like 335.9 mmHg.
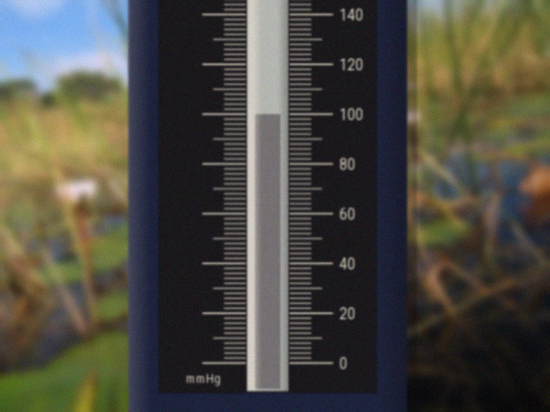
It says 100 mmHg
